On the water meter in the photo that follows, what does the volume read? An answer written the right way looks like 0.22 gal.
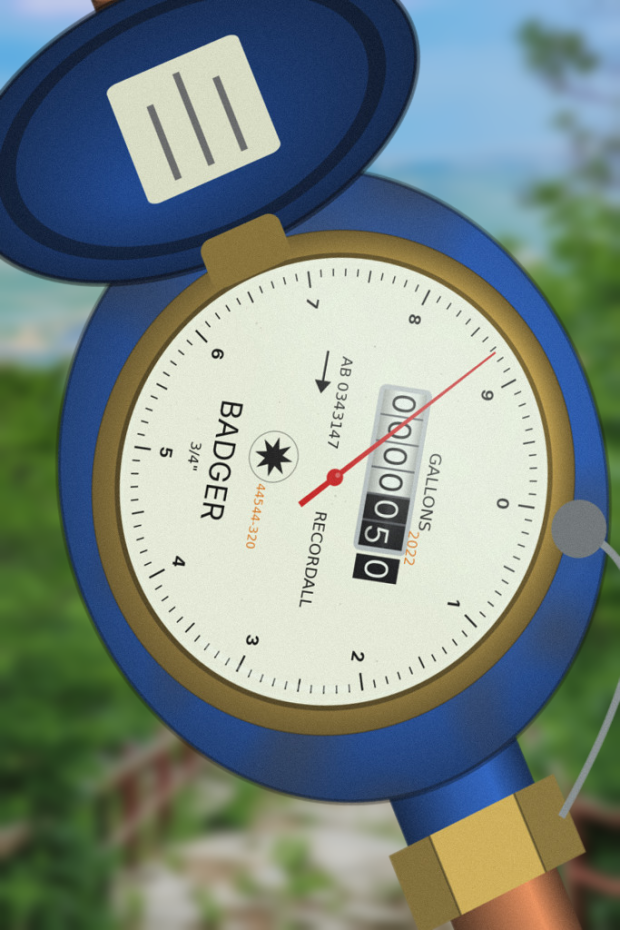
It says 48.7 gal
